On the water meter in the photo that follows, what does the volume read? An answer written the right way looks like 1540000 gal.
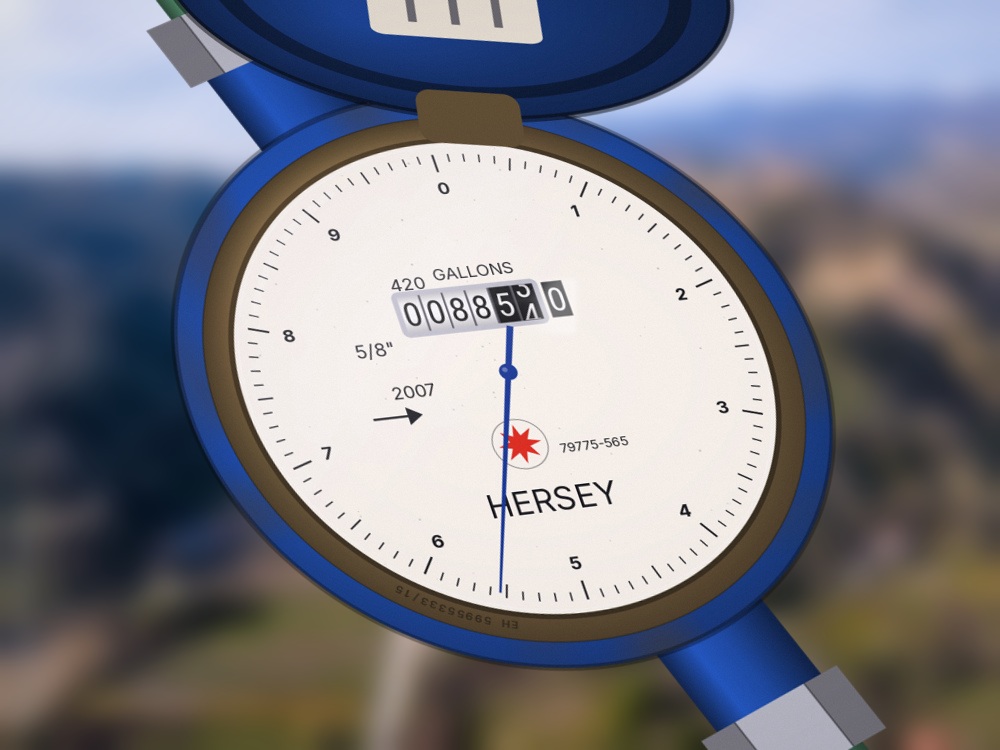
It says 88535.5 gal
